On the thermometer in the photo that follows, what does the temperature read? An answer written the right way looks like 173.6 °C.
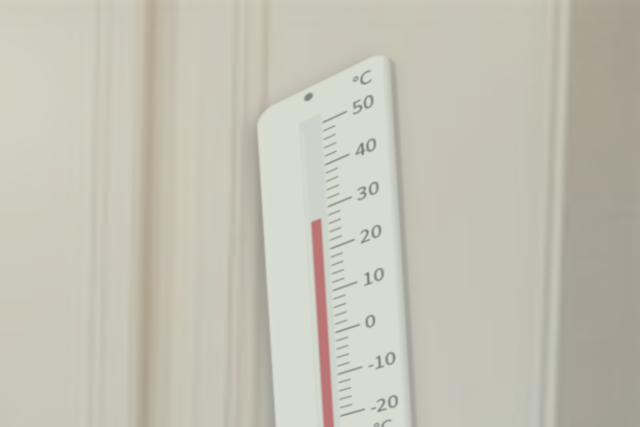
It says 28 °C
